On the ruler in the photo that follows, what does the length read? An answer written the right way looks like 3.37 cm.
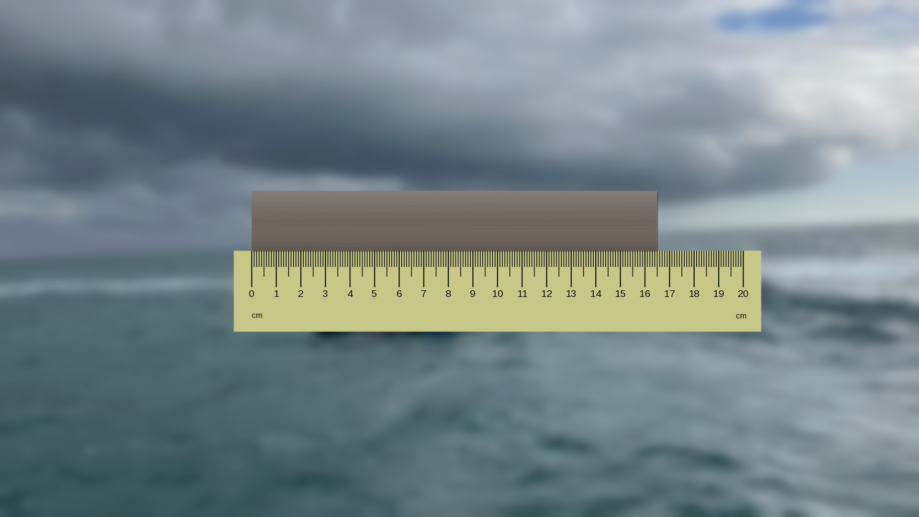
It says 16.5 cm
